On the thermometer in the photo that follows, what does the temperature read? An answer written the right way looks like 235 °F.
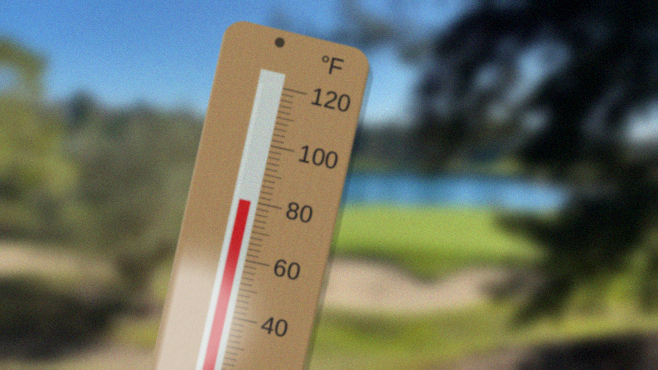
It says 80 °F
